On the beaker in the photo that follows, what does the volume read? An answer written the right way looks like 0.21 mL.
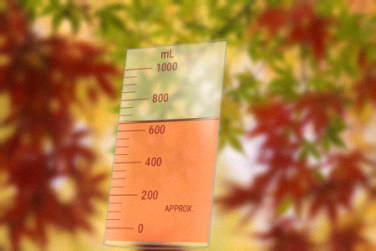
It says 650 mL
